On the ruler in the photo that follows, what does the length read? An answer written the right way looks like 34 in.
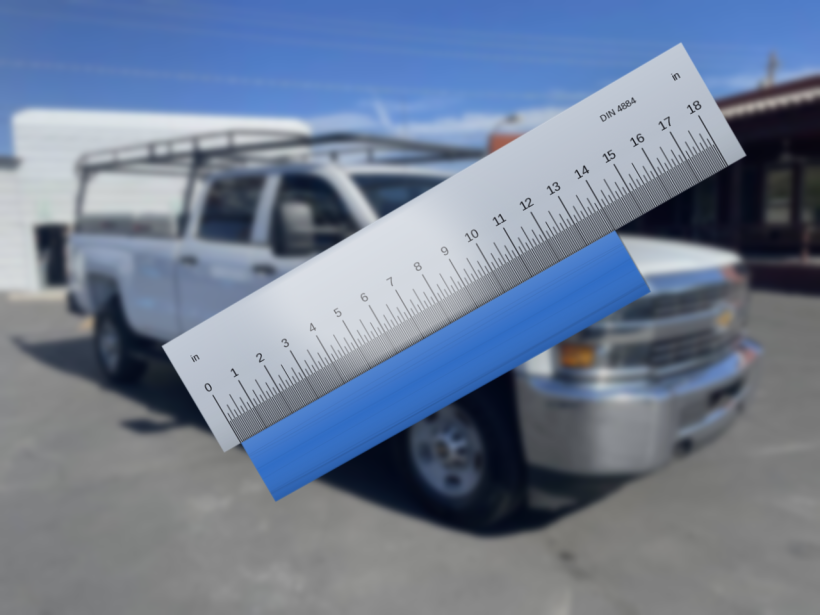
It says 14 in
